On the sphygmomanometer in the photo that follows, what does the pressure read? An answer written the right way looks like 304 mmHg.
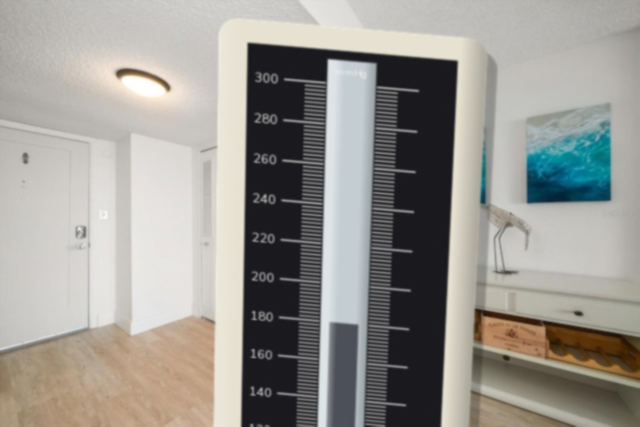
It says 180 mmHg
